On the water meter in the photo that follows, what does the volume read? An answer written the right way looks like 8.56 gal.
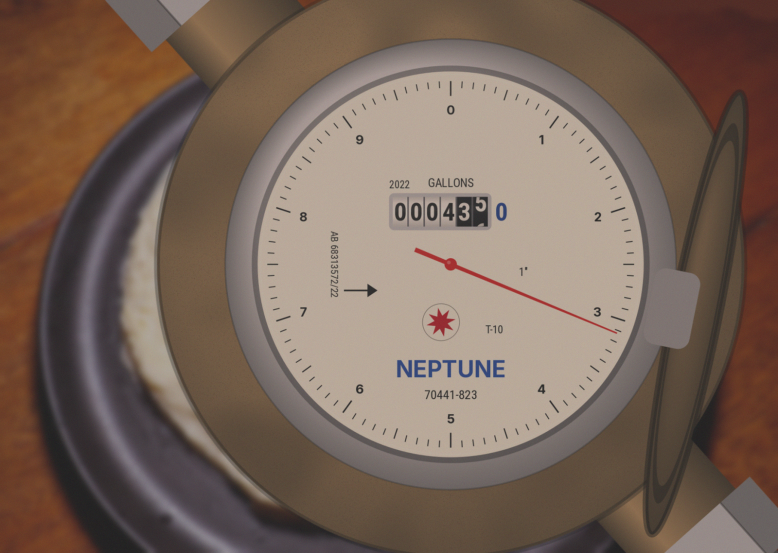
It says 4353.1 gal
